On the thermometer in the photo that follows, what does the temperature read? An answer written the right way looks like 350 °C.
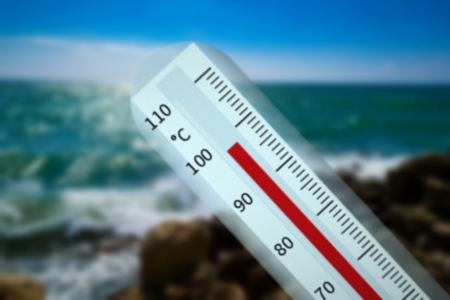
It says 98 °C
